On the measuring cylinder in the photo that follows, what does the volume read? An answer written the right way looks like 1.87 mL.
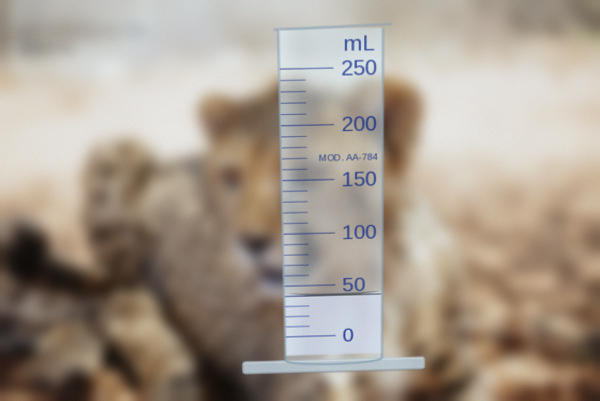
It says 40 mL
